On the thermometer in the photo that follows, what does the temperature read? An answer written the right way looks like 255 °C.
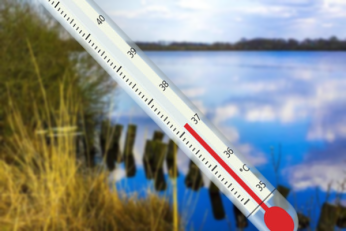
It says 37.1 °C
